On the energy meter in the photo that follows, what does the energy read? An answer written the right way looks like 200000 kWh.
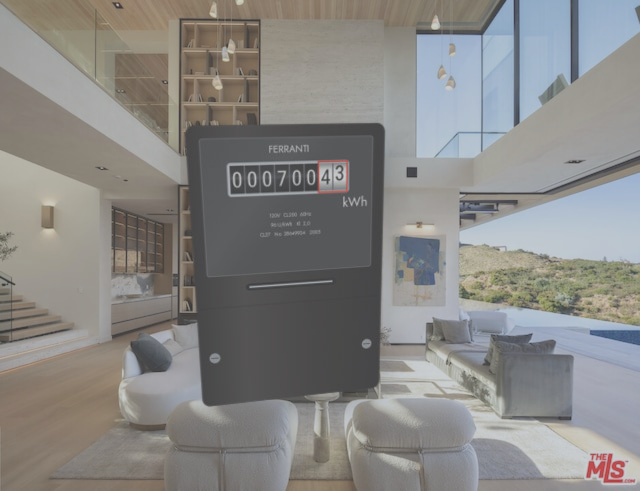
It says 700.43 kWh
